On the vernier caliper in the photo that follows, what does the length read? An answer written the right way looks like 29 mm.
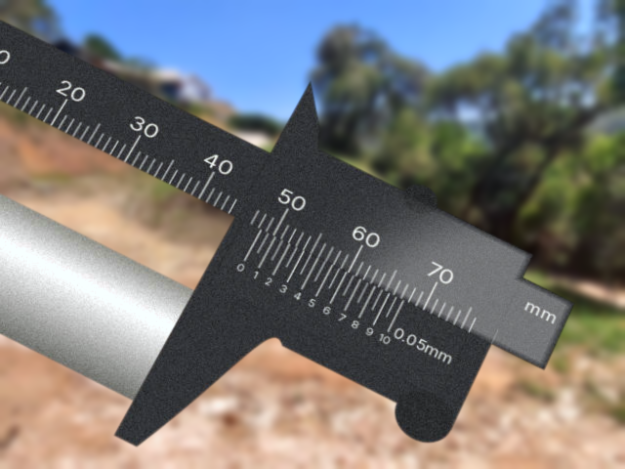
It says 48.4 mm
